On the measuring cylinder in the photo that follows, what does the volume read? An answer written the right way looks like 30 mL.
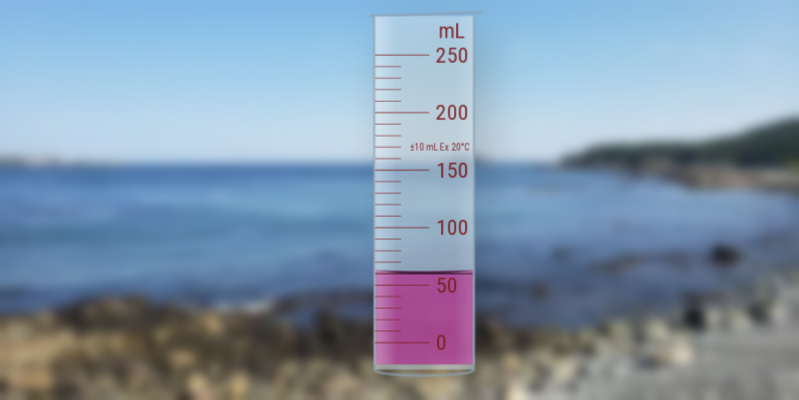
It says 60 mL
